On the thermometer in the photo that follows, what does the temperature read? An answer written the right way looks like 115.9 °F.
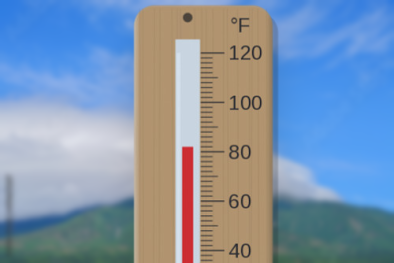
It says 82 °F
